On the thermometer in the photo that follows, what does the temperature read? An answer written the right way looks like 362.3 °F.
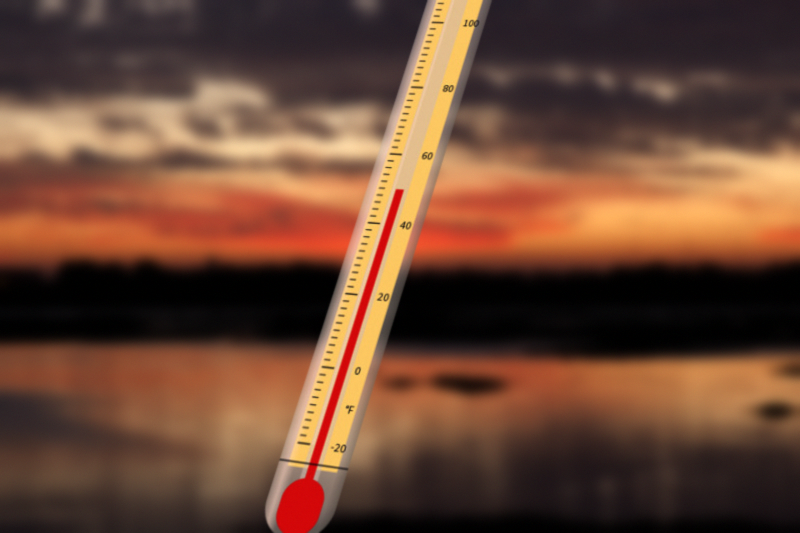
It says 50 °F
